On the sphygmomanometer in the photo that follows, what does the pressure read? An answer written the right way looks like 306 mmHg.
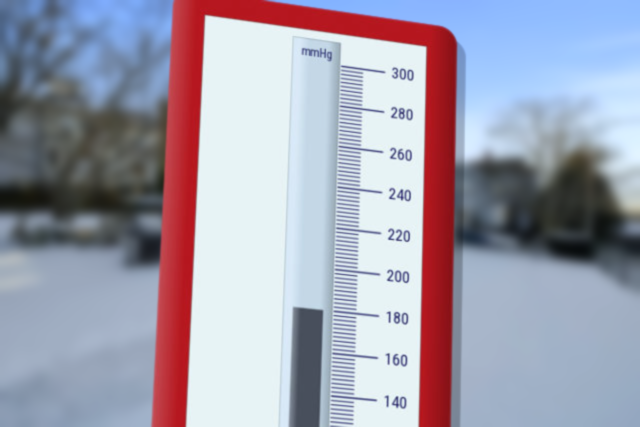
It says 180 mmHg
